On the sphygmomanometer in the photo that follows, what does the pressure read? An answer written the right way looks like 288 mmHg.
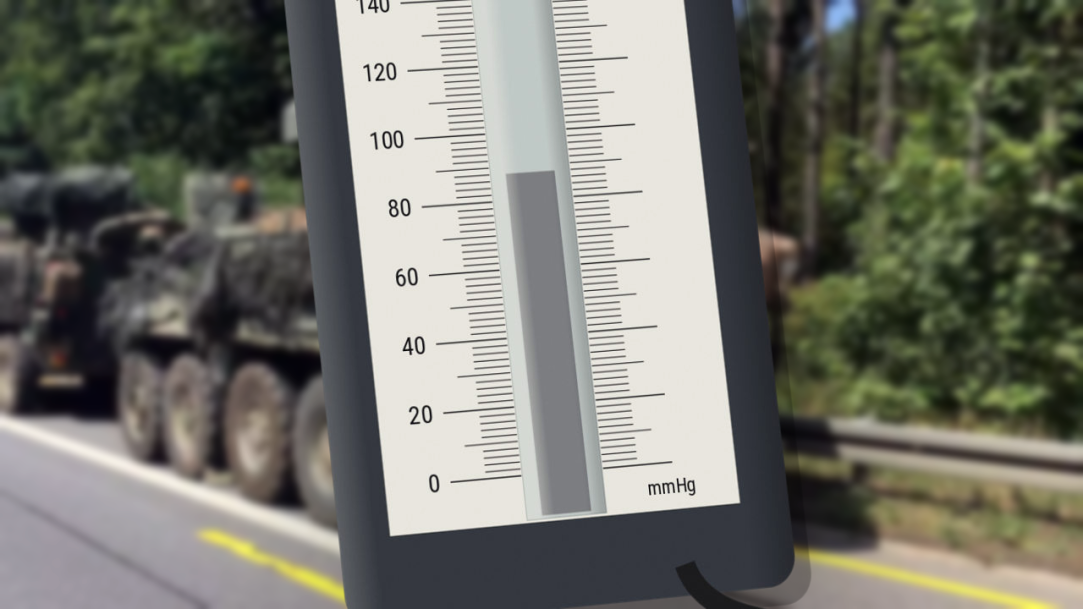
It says 88 mmHg
